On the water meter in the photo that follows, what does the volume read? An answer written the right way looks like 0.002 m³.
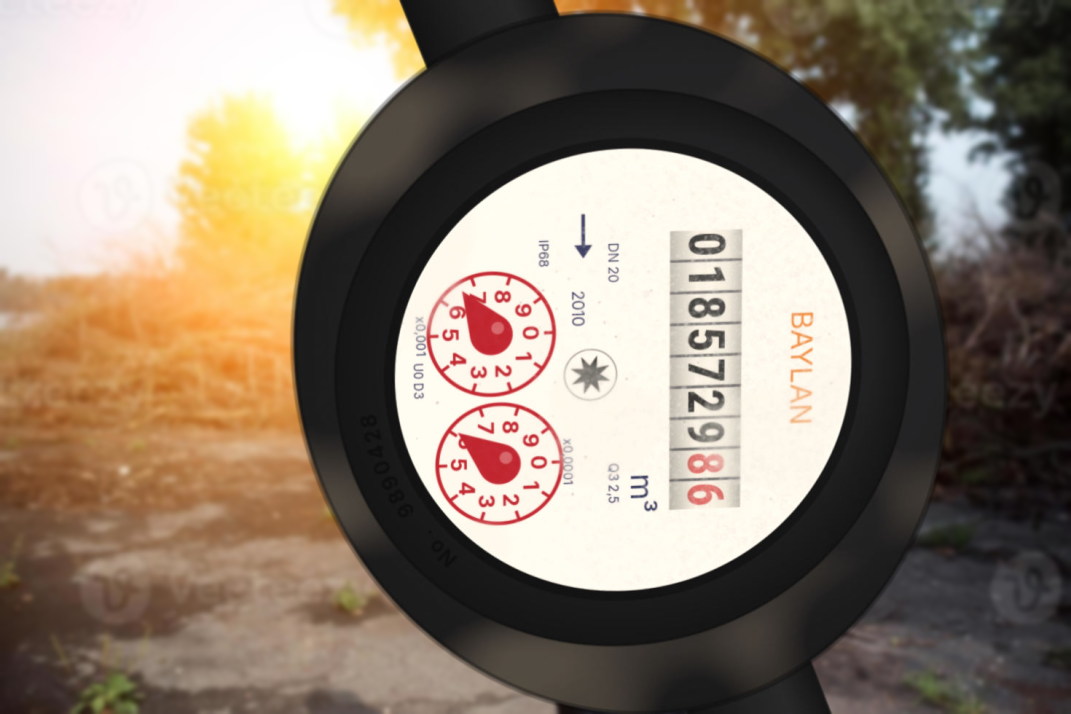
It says 185729.8666 m³
